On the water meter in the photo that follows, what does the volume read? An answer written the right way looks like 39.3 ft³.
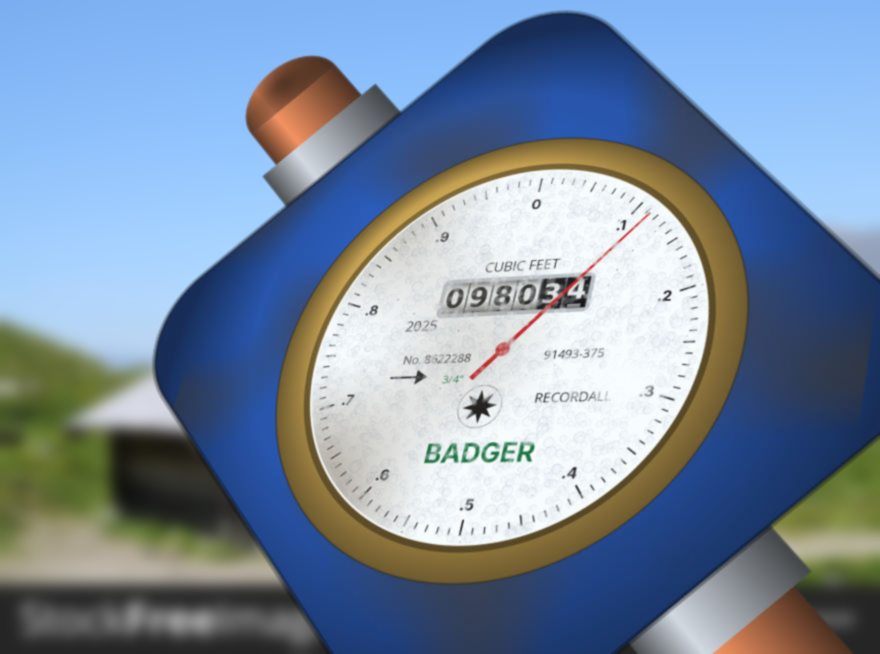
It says 98034.11 ft³
